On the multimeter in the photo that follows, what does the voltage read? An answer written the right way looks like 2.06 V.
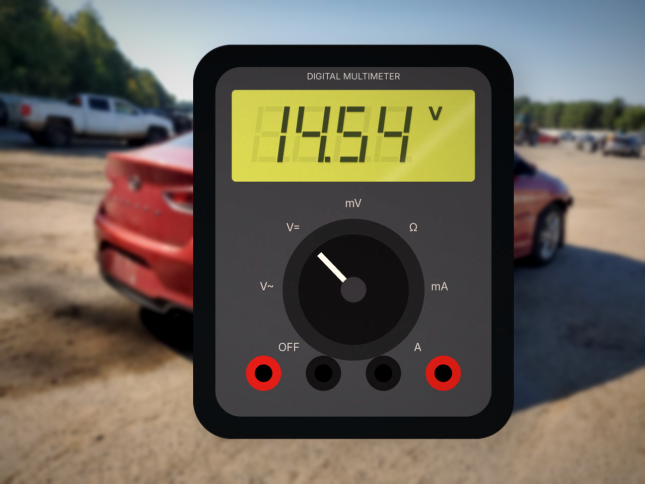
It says 14.54 V
